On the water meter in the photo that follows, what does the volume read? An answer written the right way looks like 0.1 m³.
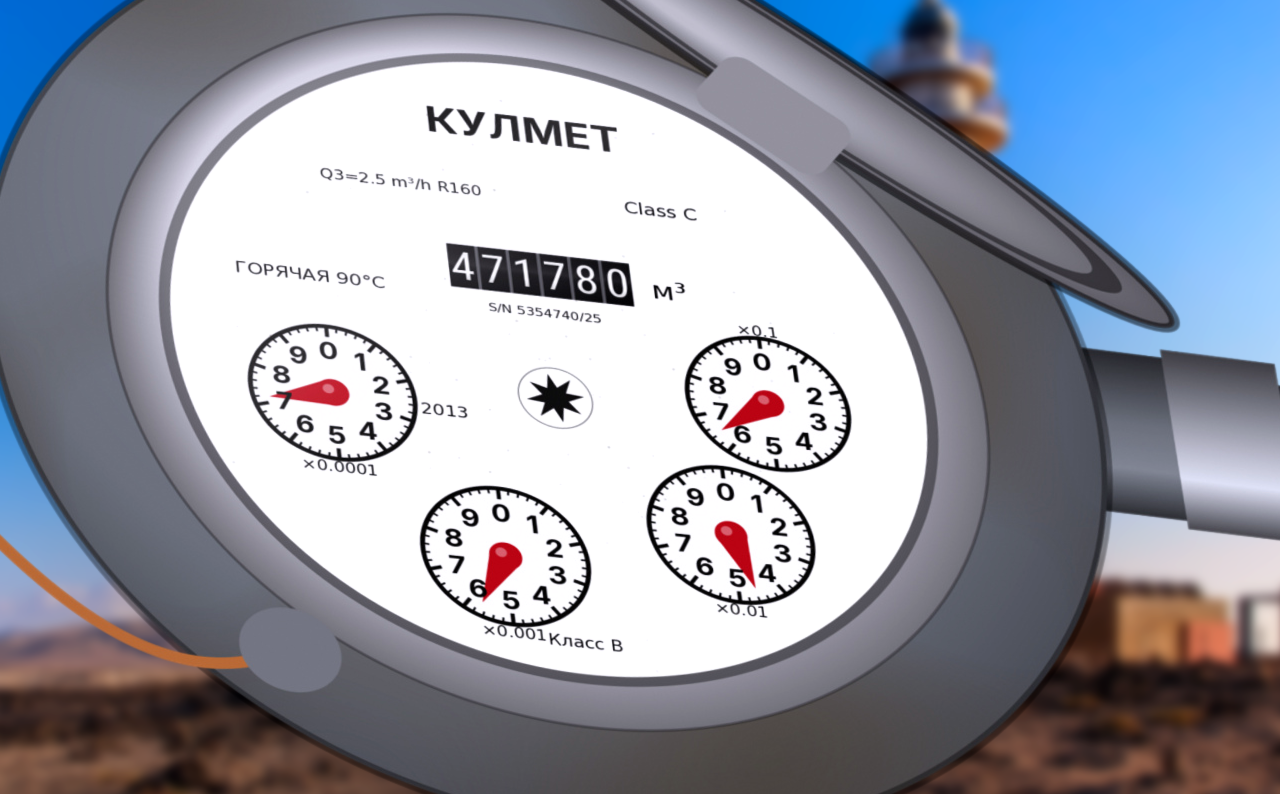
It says 471780.6457 m³
